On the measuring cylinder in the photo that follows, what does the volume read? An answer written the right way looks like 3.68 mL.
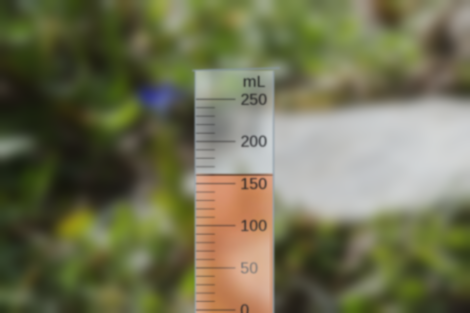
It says 160 mL
